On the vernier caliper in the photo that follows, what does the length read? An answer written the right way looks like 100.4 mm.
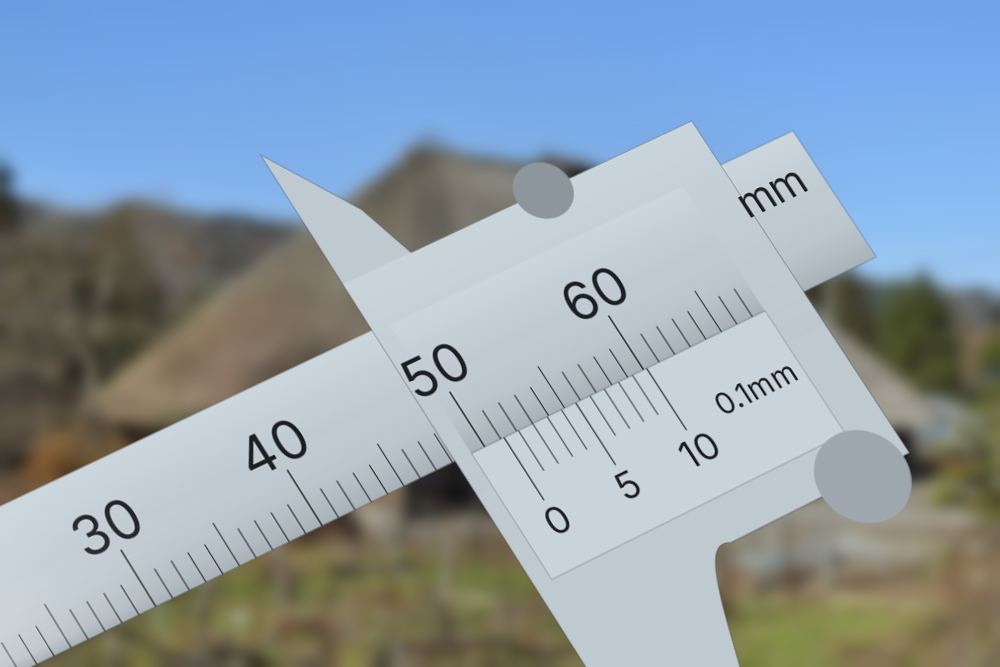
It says 51.2 mm
